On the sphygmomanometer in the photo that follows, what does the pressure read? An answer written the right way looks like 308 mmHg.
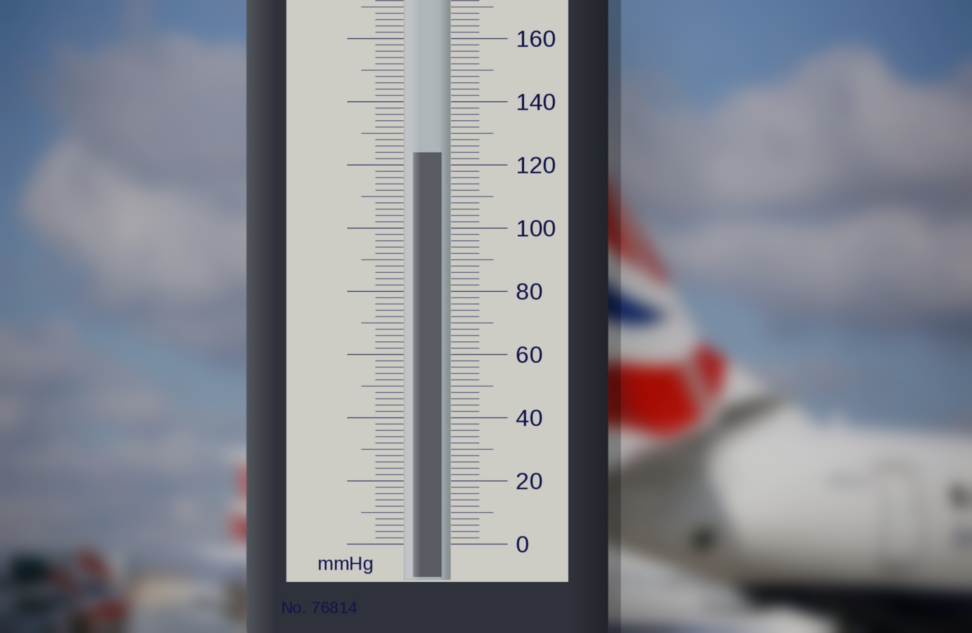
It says 124 mmHg
